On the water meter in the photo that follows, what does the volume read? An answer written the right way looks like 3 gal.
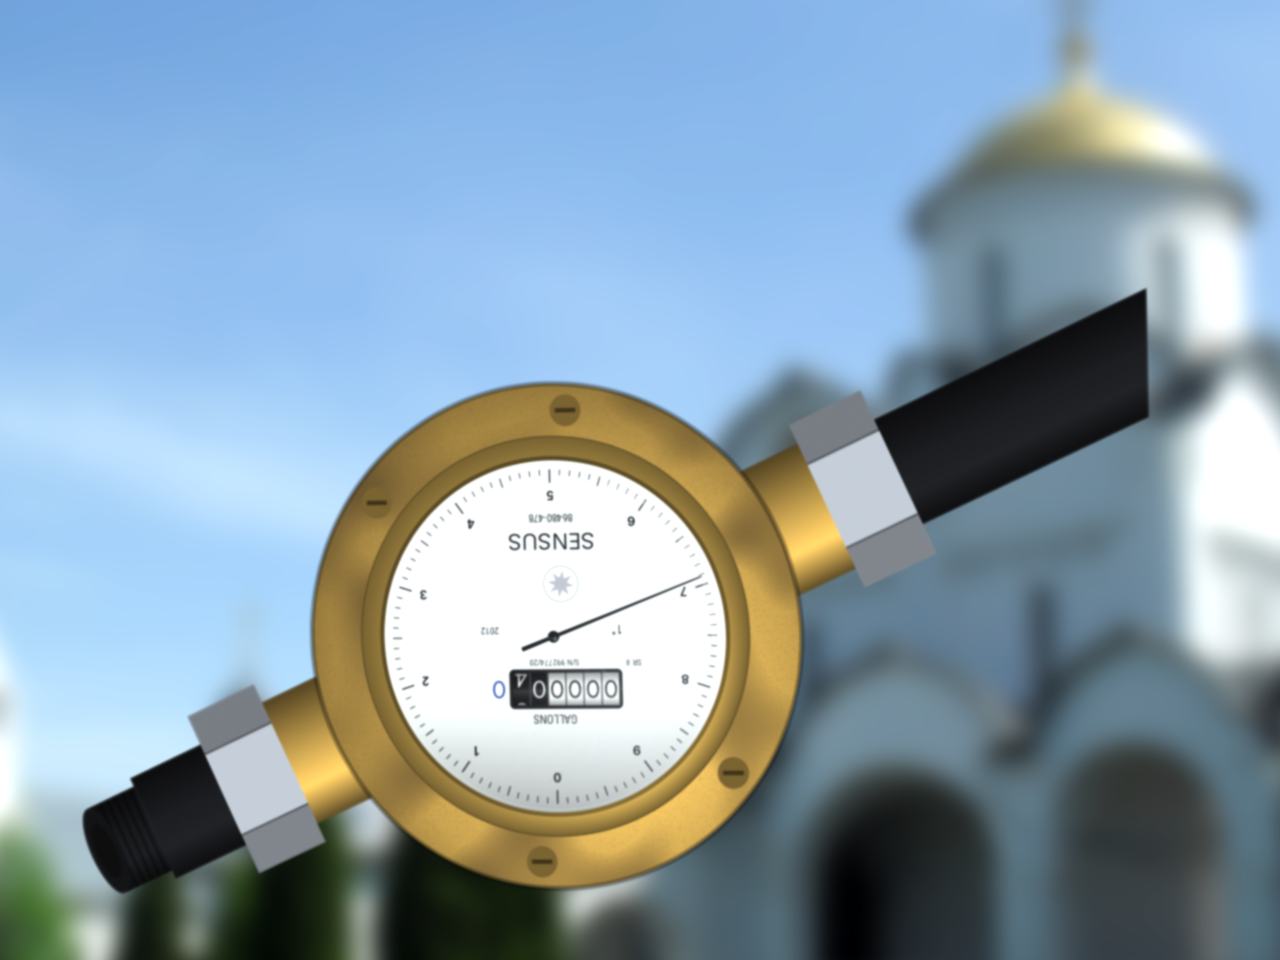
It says 36.9 gal
